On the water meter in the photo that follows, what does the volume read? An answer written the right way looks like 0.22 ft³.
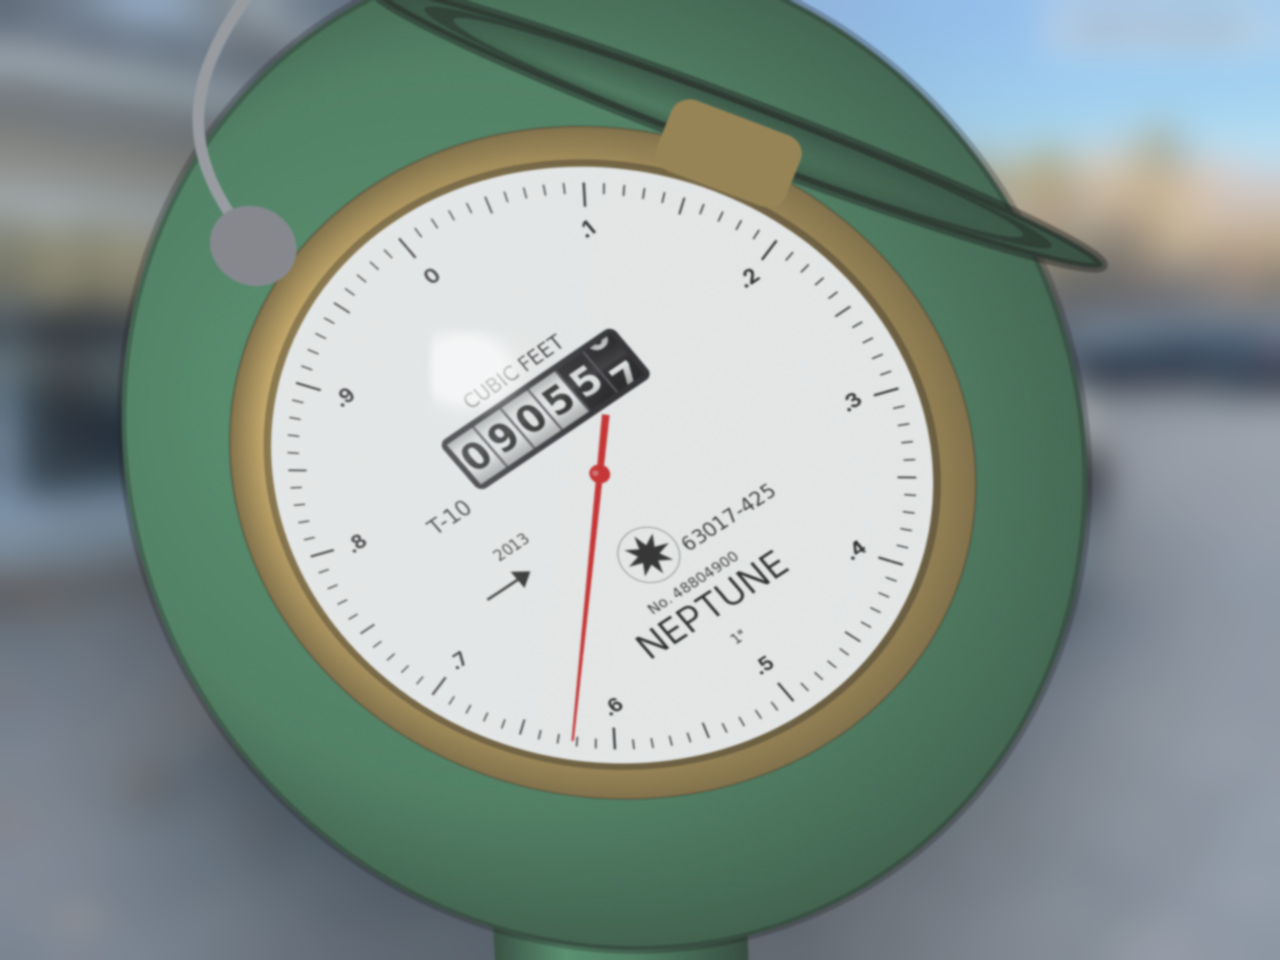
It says 90556.62 ft³
